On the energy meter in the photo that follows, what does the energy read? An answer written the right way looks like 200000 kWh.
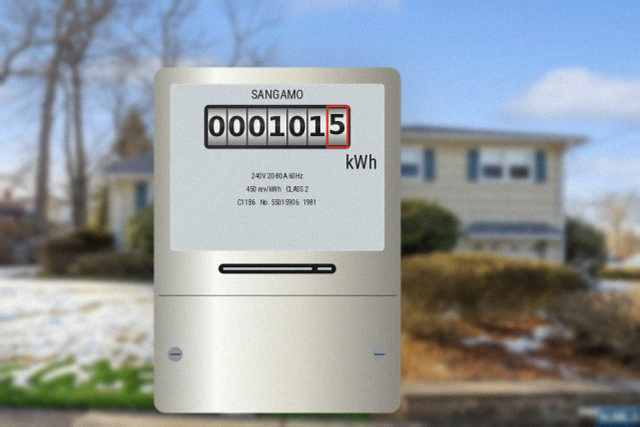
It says 101.5 kWh
